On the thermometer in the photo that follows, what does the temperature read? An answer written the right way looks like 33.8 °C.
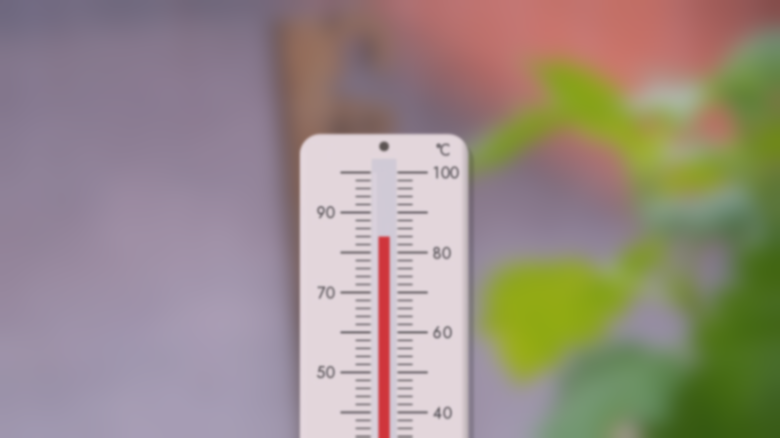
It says 84 °C
